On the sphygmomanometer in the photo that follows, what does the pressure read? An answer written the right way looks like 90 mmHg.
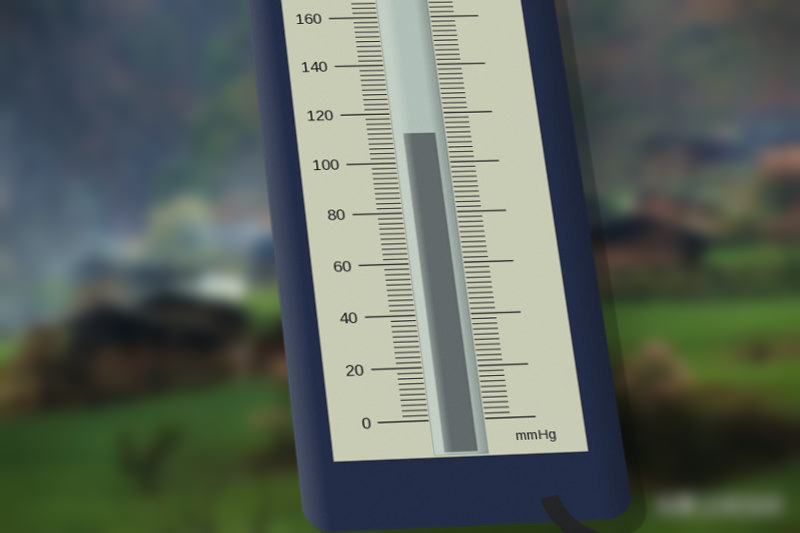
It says 112 mmHg
